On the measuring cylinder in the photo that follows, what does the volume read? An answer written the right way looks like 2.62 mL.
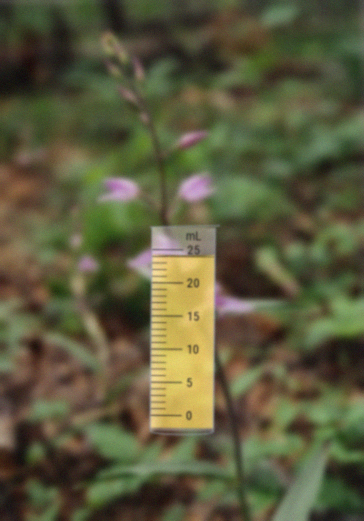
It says 24 mL
